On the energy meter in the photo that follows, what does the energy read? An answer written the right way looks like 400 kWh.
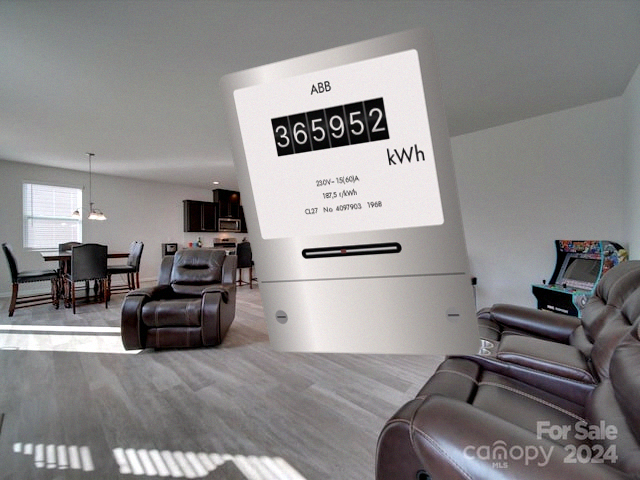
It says 365952 kWh
